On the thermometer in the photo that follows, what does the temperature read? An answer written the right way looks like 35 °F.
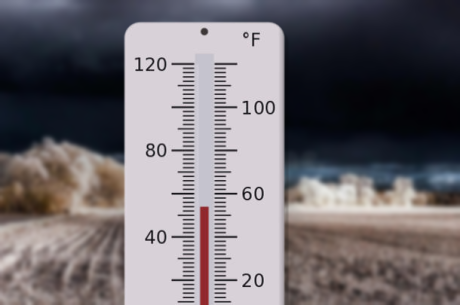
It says 54 °F
